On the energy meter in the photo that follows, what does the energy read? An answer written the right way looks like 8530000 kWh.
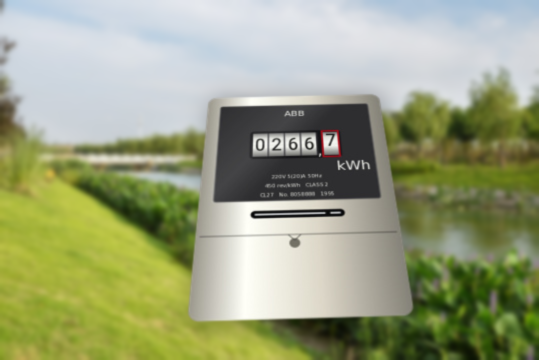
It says 266.7 kWh
